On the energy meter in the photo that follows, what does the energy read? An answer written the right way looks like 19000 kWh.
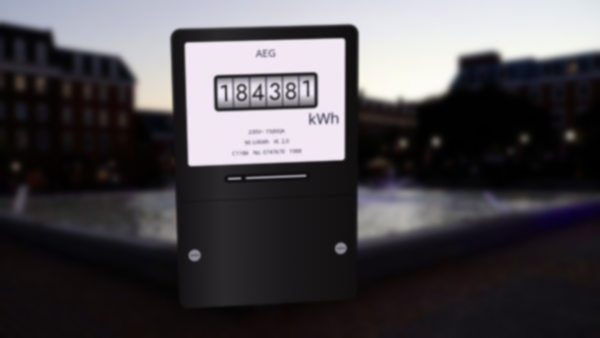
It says 184381 kWh
